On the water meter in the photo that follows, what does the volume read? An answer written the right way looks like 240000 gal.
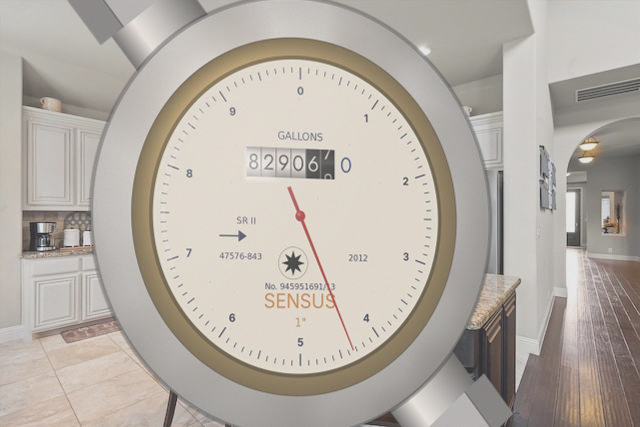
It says 8290674.3 gal
